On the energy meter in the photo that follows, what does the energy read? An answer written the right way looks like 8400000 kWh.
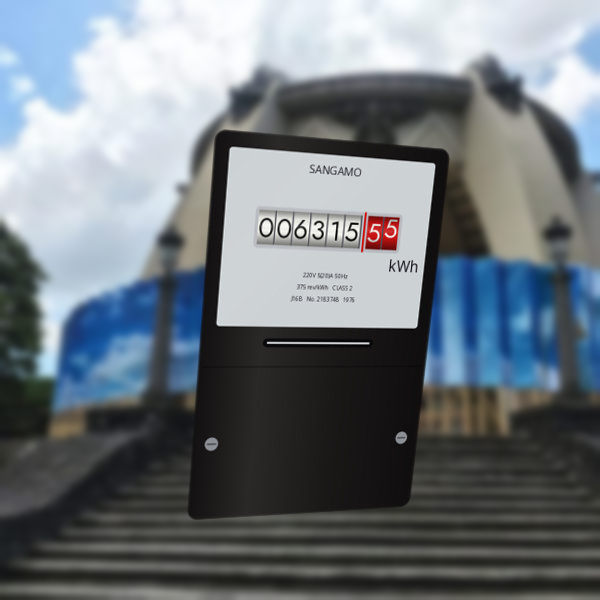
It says 6315.55 kWh
